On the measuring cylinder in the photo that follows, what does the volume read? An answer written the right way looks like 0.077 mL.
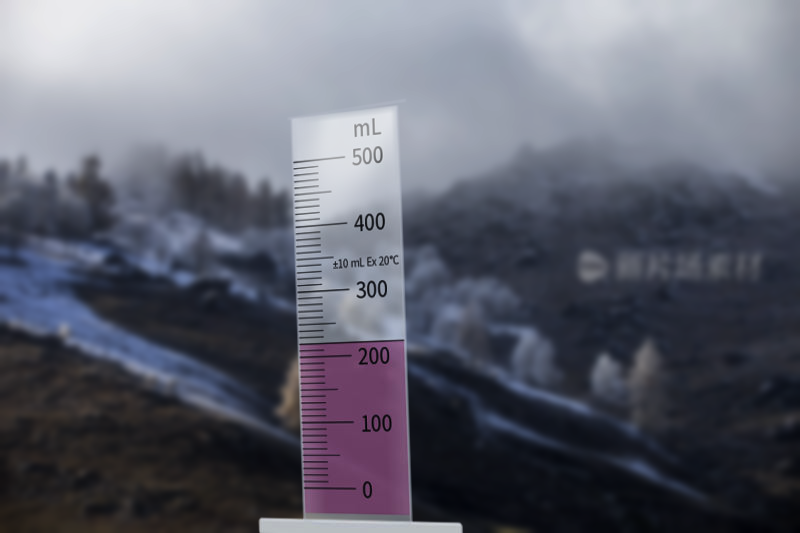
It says 220 mL
